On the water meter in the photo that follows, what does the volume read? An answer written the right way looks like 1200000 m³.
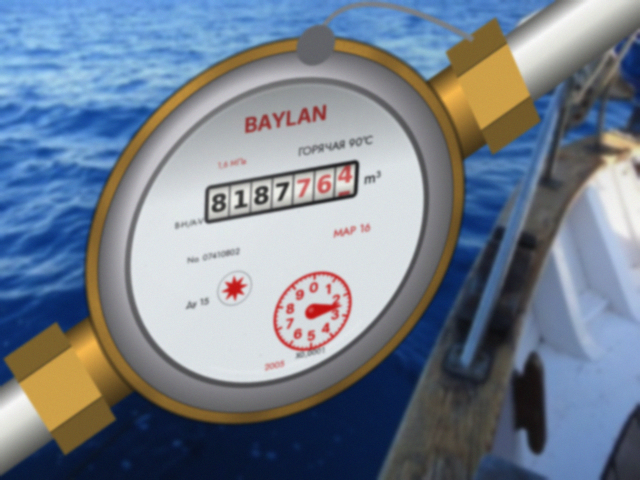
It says 8187.7642 m³
